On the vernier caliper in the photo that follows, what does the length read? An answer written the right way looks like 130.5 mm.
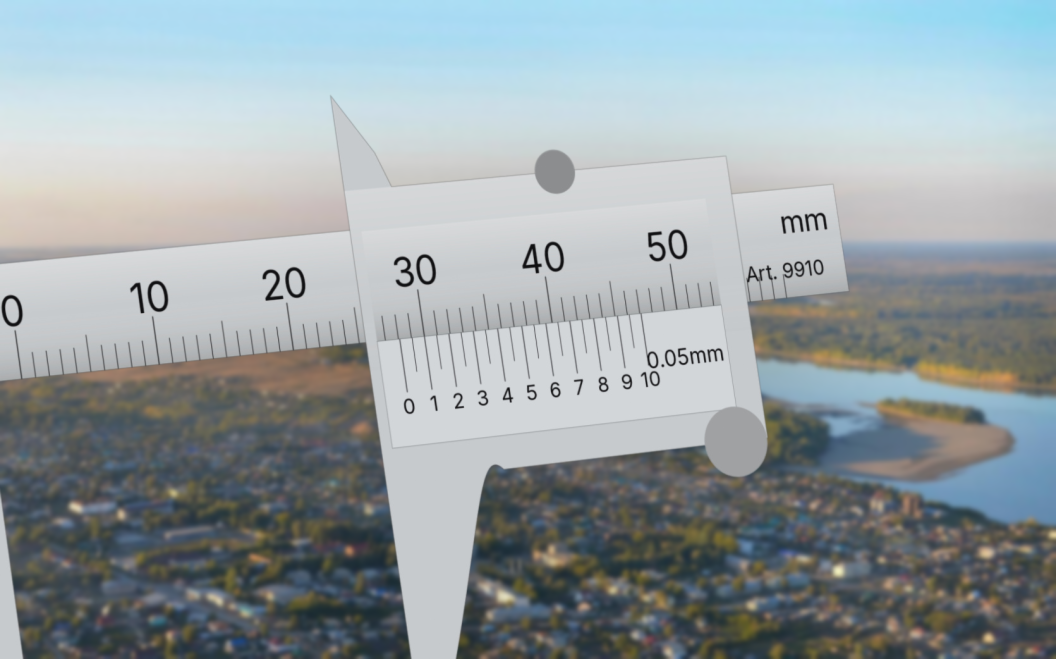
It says 28.1 mm
